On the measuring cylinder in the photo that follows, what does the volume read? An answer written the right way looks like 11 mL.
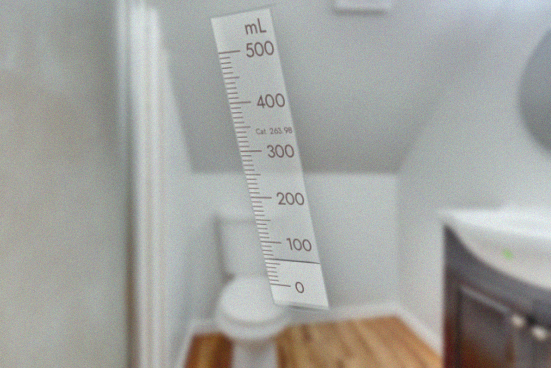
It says 60 mL
